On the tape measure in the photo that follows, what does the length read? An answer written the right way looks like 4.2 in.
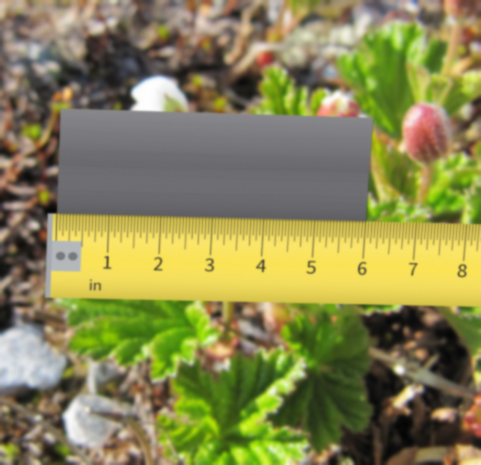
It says 6 in
